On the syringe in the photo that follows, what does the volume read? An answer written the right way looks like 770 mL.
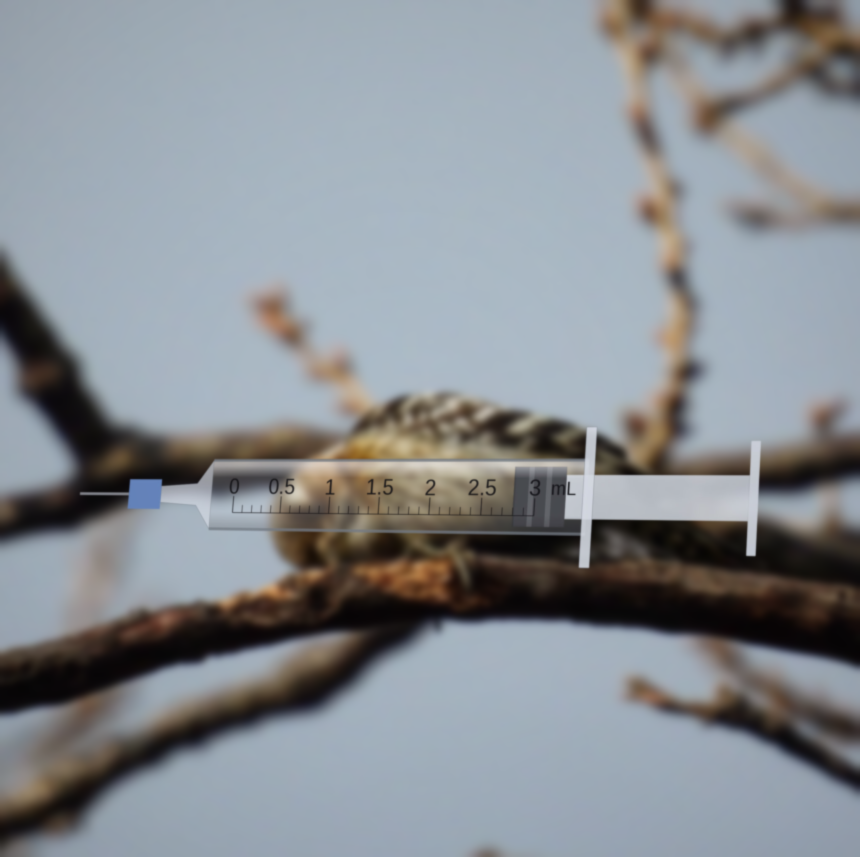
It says 2.8 mL
